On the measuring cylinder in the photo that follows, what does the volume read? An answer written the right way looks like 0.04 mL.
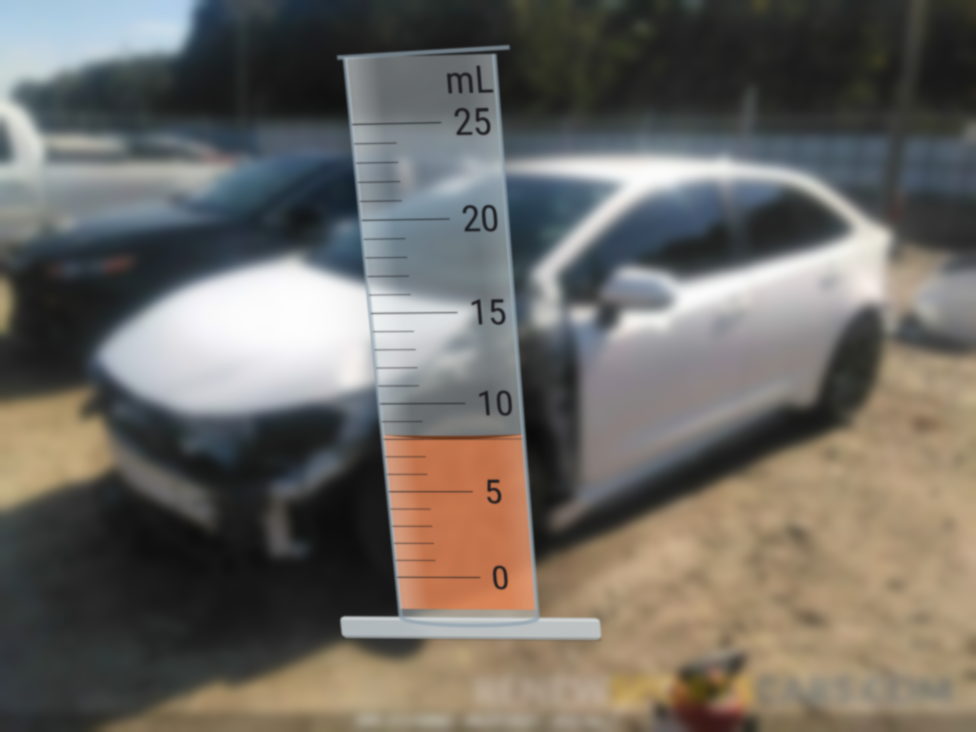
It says 8 mL
